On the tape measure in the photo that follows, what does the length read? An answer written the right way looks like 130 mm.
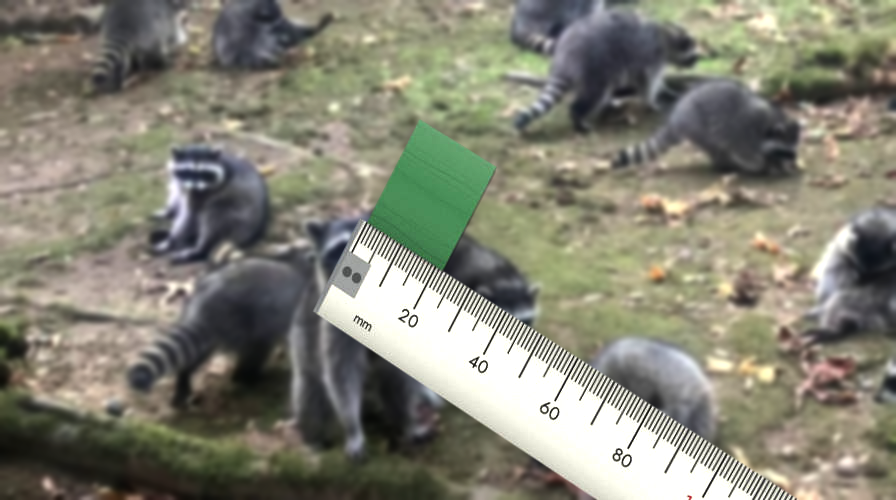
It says 22 mm
